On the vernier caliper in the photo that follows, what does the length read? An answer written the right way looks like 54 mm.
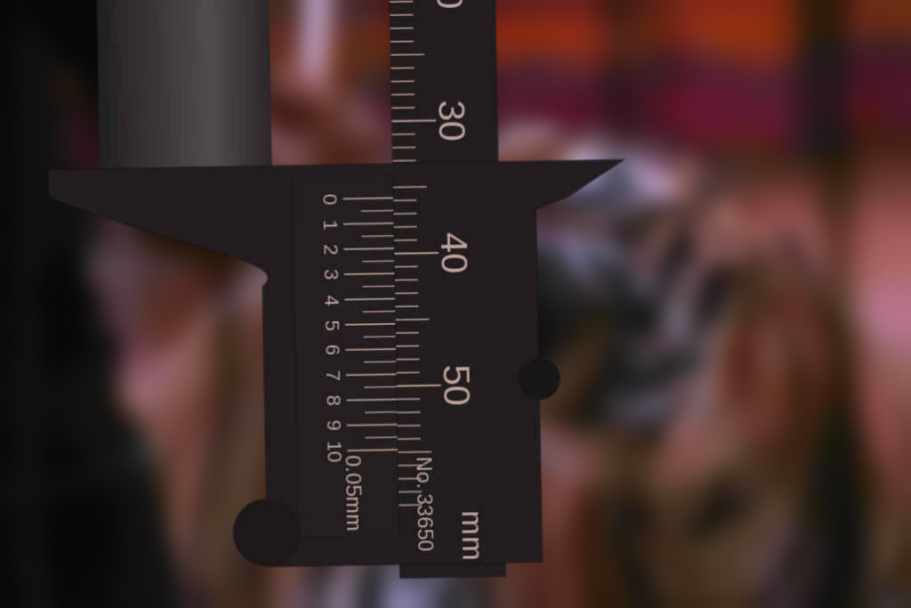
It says 35.8 mm
